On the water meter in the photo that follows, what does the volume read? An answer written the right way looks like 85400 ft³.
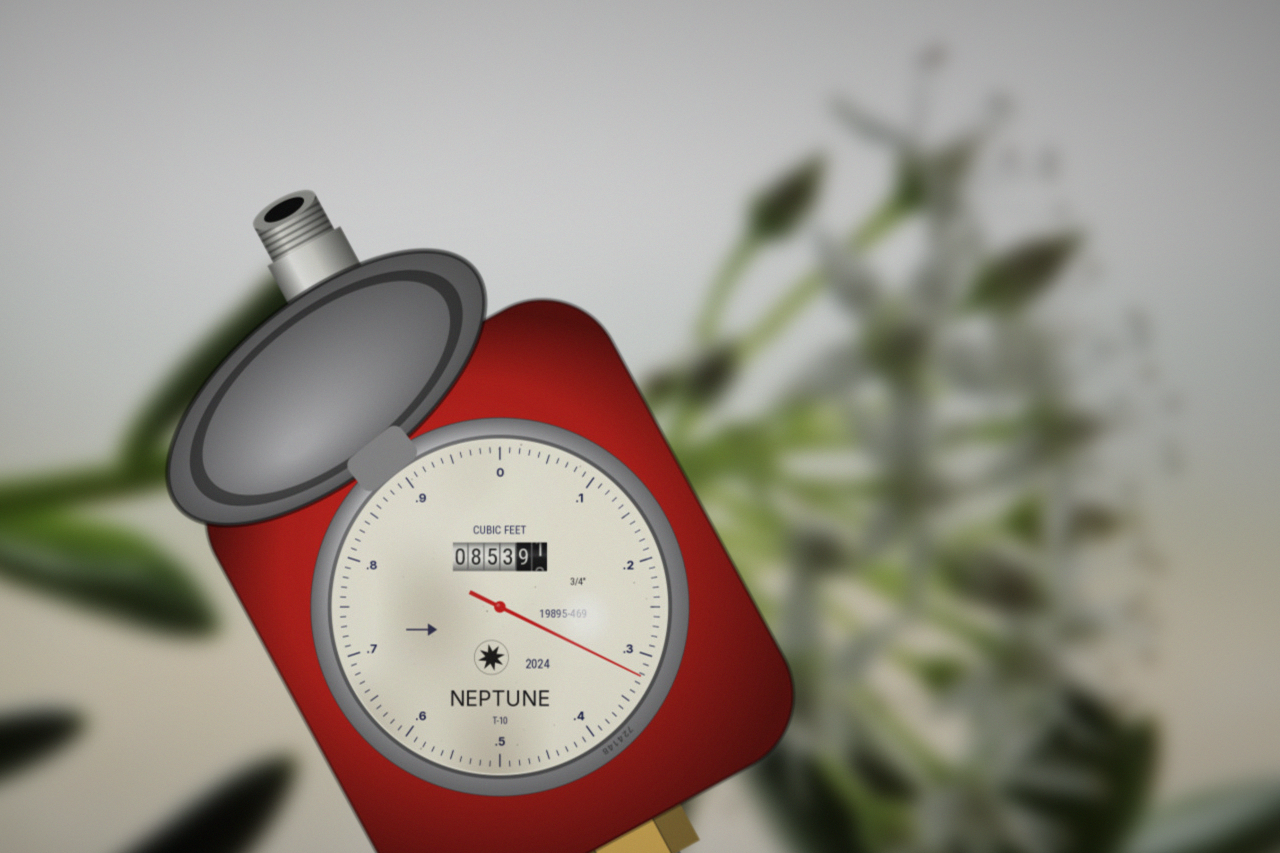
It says 85391.32 ft³
